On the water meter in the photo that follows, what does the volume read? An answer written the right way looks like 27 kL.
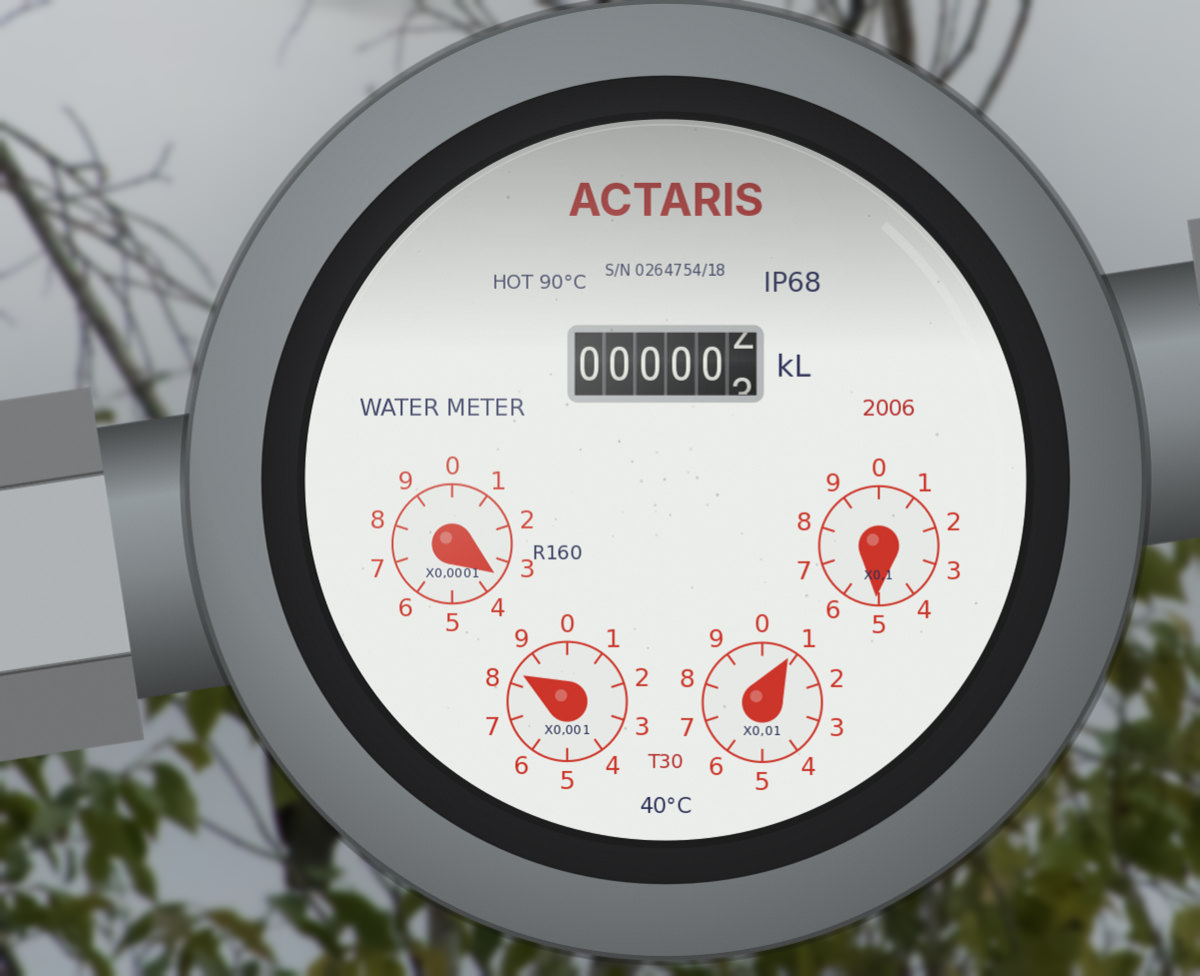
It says 2.5083 kL
